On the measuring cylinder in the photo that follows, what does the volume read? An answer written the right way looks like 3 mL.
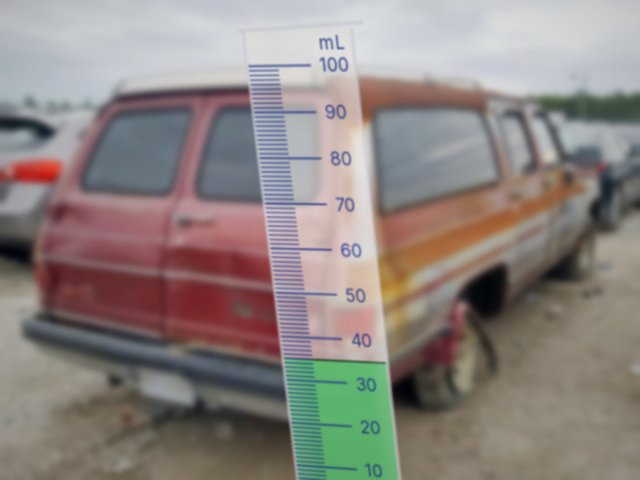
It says 35 mL
